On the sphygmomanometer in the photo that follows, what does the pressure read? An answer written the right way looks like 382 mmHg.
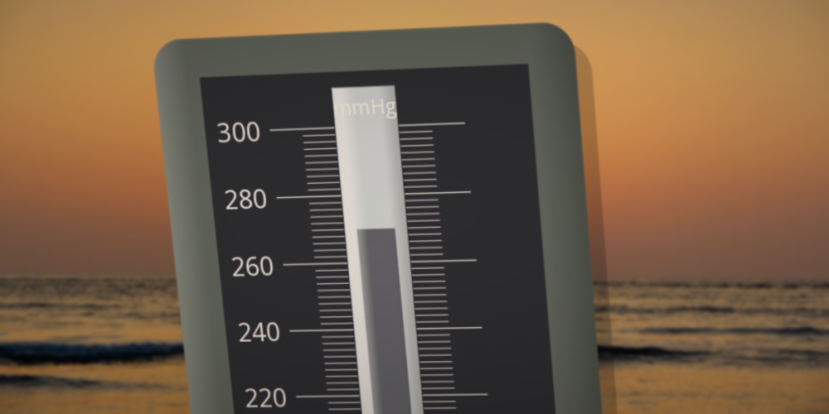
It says 270 mmHg
